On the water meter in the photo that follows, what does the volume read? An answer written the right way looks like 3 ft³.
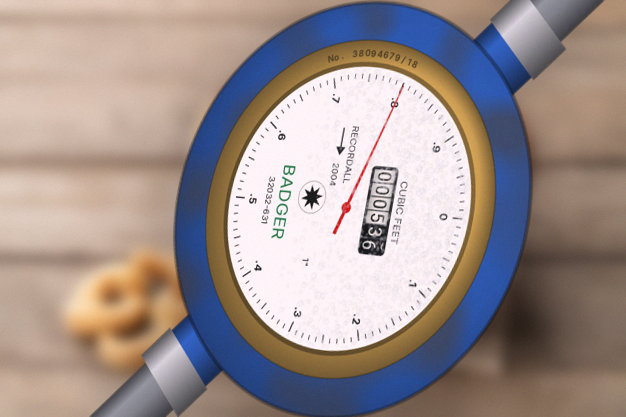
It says 535.80 ft³
